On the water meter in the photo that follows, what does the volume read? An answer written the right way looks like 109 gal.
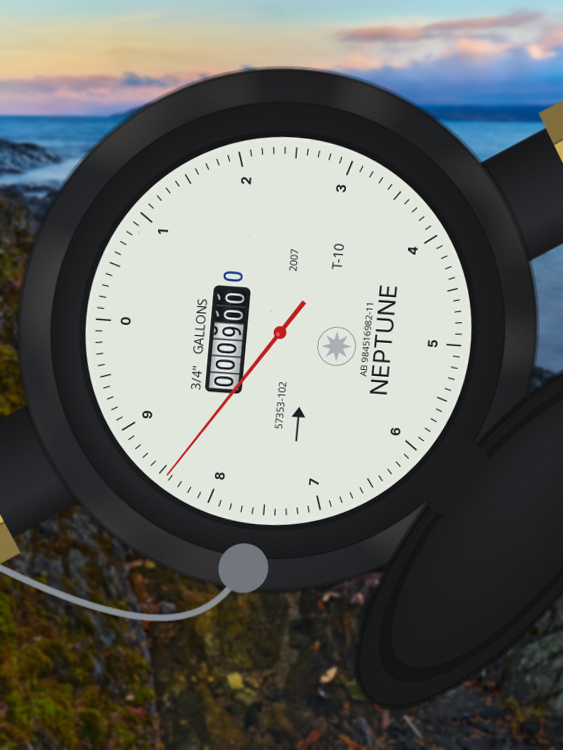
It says 8998.4 gal
